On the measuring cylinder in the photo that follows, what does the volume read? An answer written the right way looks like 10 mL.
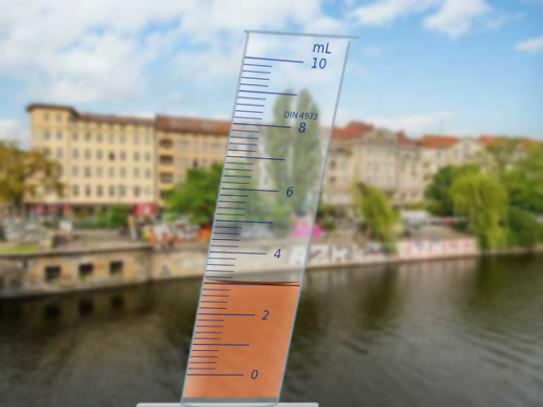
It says 3 mL
